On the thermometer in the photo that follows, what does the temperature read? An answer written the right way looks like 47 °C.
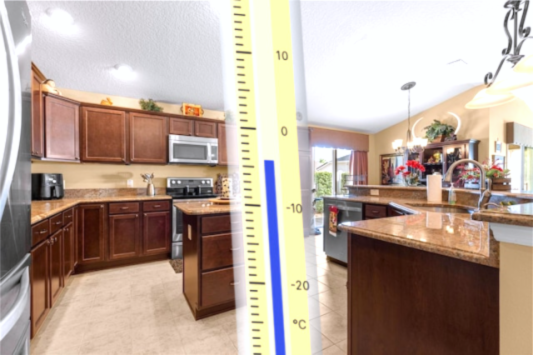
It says -4 °C
